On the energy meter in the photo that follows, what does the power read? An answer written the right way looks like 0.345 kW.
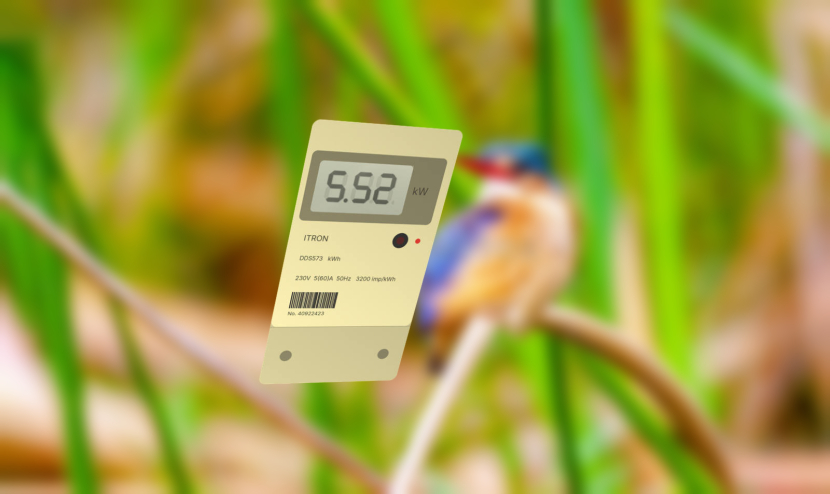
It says 5.52 kW
